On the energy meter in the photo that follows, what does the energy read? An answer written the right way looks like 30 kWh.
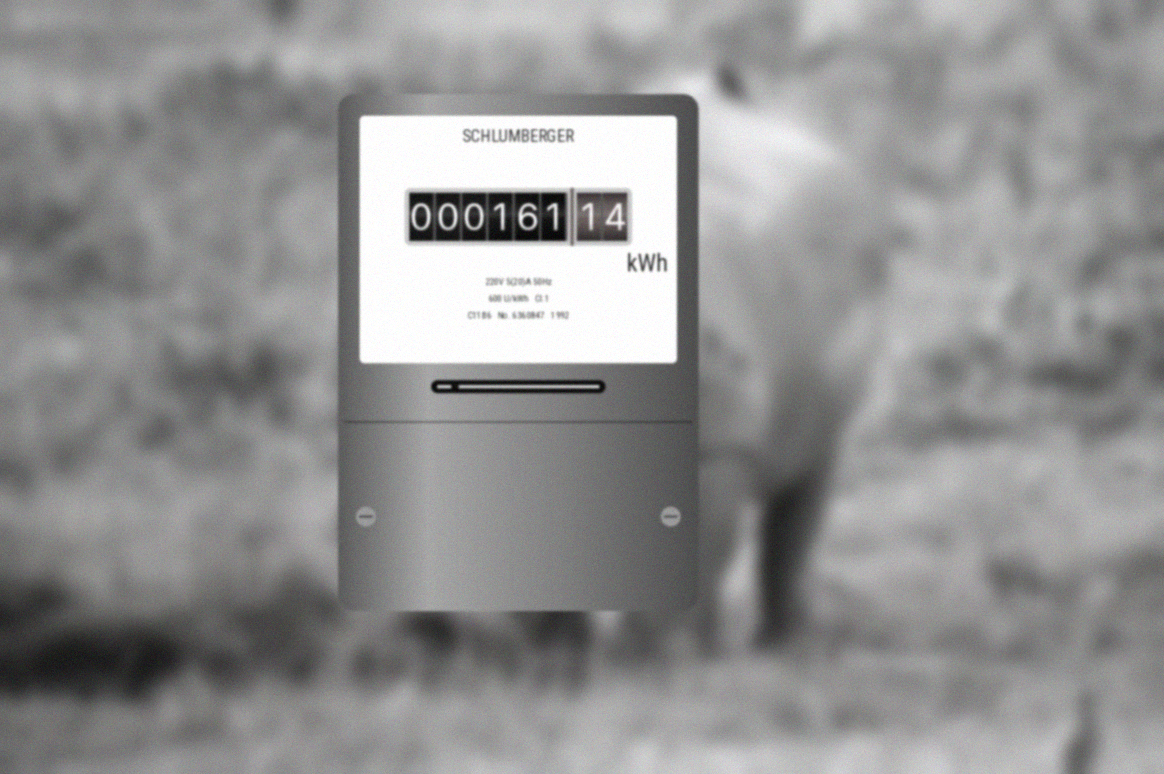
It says 161.14 kWh
